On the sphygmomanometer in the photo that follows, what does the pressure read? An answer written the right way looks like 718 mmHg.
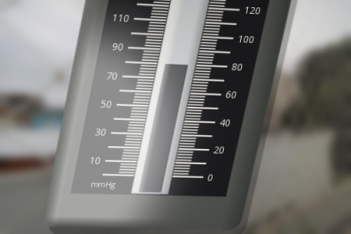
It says 80 mmHg
